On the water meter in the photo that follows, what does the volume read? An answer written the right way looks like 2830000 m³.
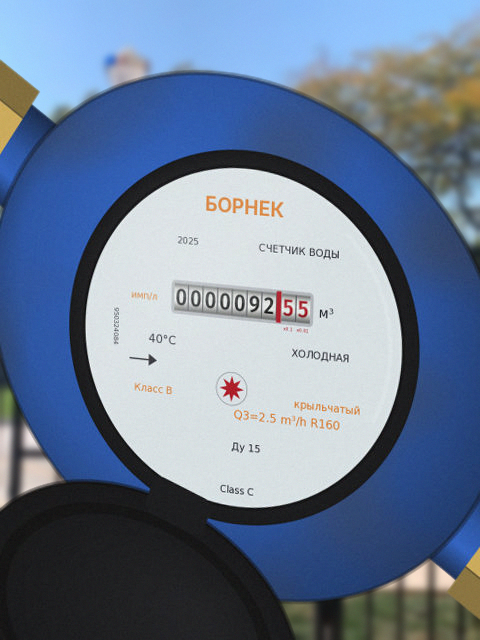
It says 92.55 m³
